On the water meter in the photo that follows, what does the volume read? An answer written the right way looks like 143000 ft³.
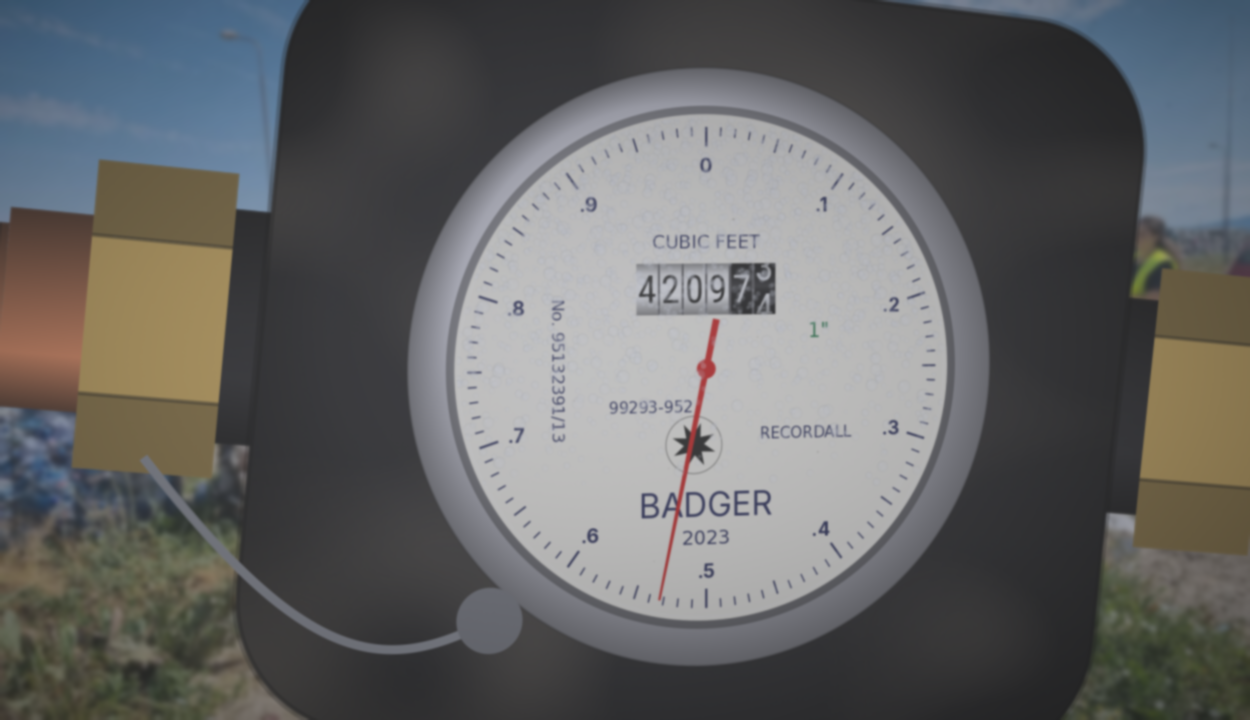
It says 420973.53 ft³
